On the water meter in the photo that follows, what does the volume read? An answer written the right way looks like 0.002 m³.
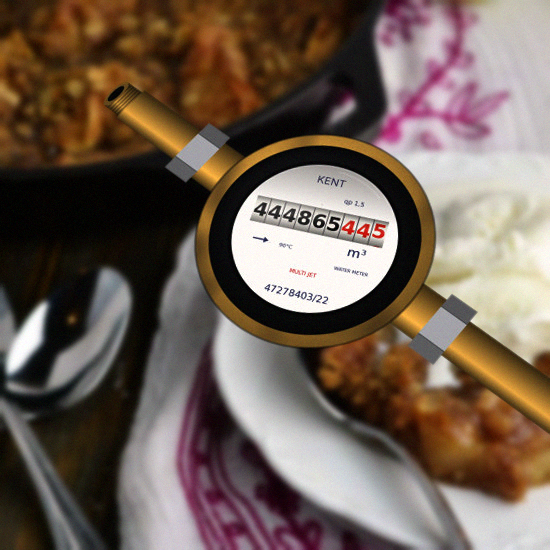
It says 444865.445 m³
